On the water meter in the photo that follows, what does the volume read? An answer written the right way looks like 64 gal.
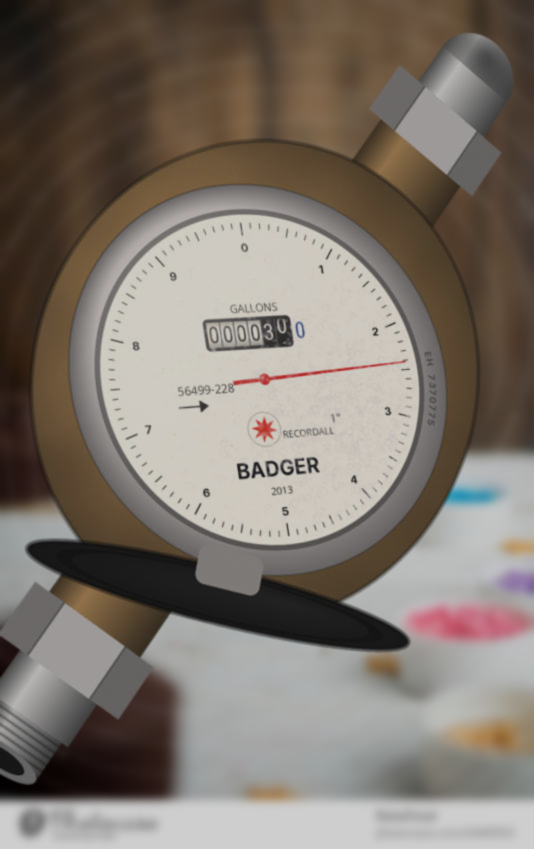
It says 302.4 gal
